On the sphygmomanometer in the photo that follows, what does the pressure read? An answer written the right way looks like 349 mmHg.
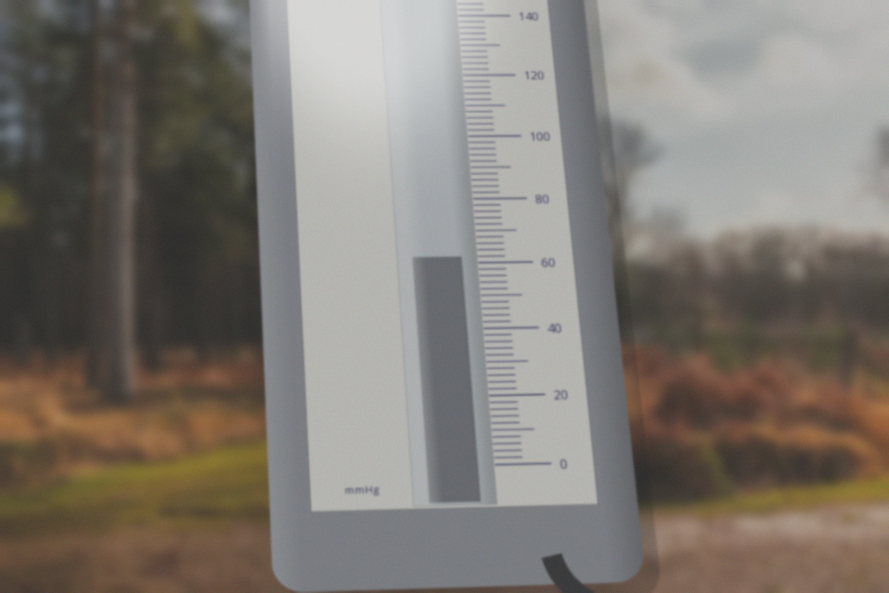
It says 62 mmHg
